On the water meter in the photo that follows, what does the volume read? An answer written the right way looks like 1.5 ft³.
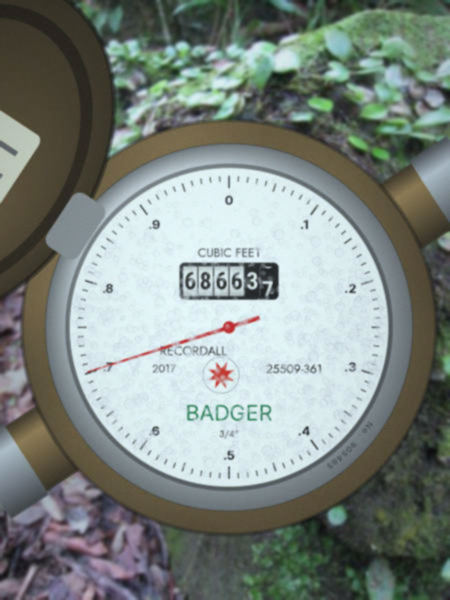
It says 686636.70 ft³
